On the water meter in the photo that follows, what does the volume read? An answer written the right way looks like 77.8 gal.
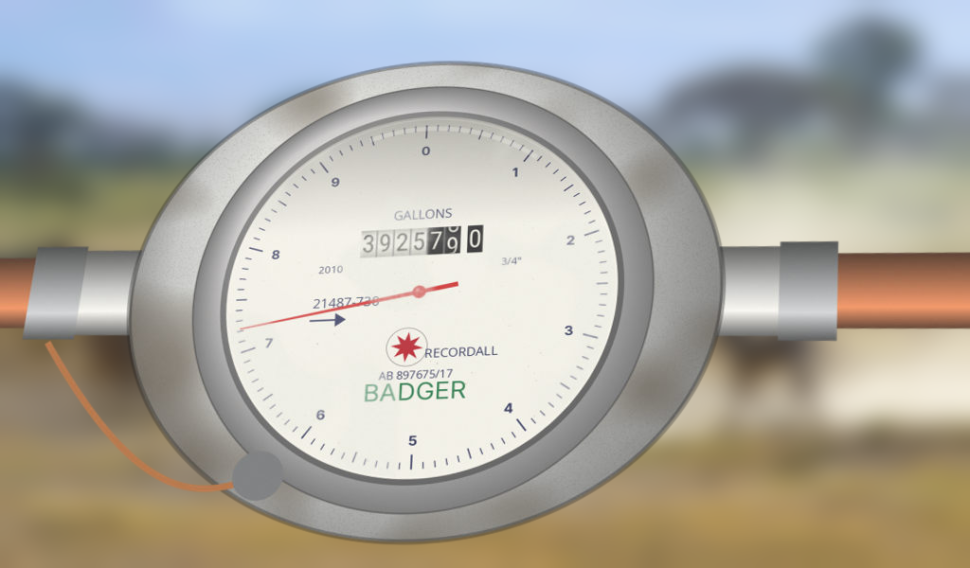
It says 3925787.2 gal
